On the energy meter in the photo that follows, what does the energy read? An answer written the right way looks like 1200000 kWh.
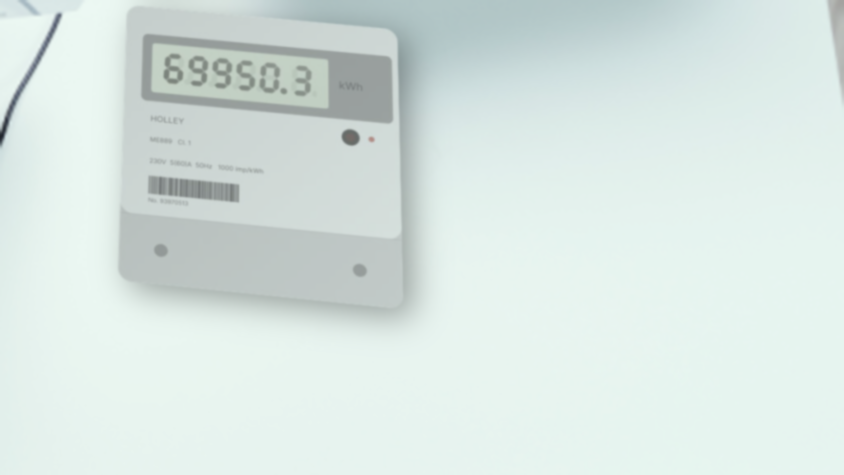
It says 69950.3 kWh
